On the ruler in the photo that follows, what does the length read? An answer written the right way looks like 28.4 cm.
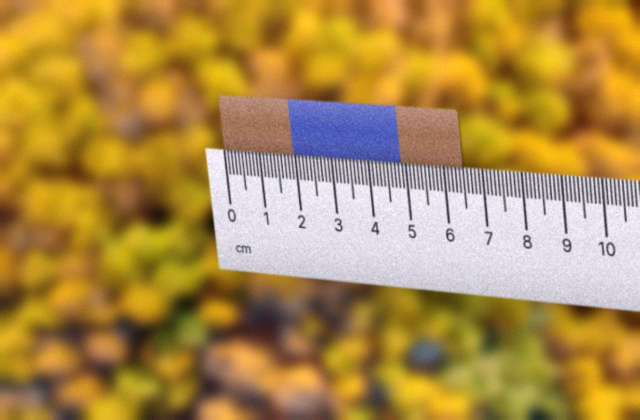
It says 6.5 cm
